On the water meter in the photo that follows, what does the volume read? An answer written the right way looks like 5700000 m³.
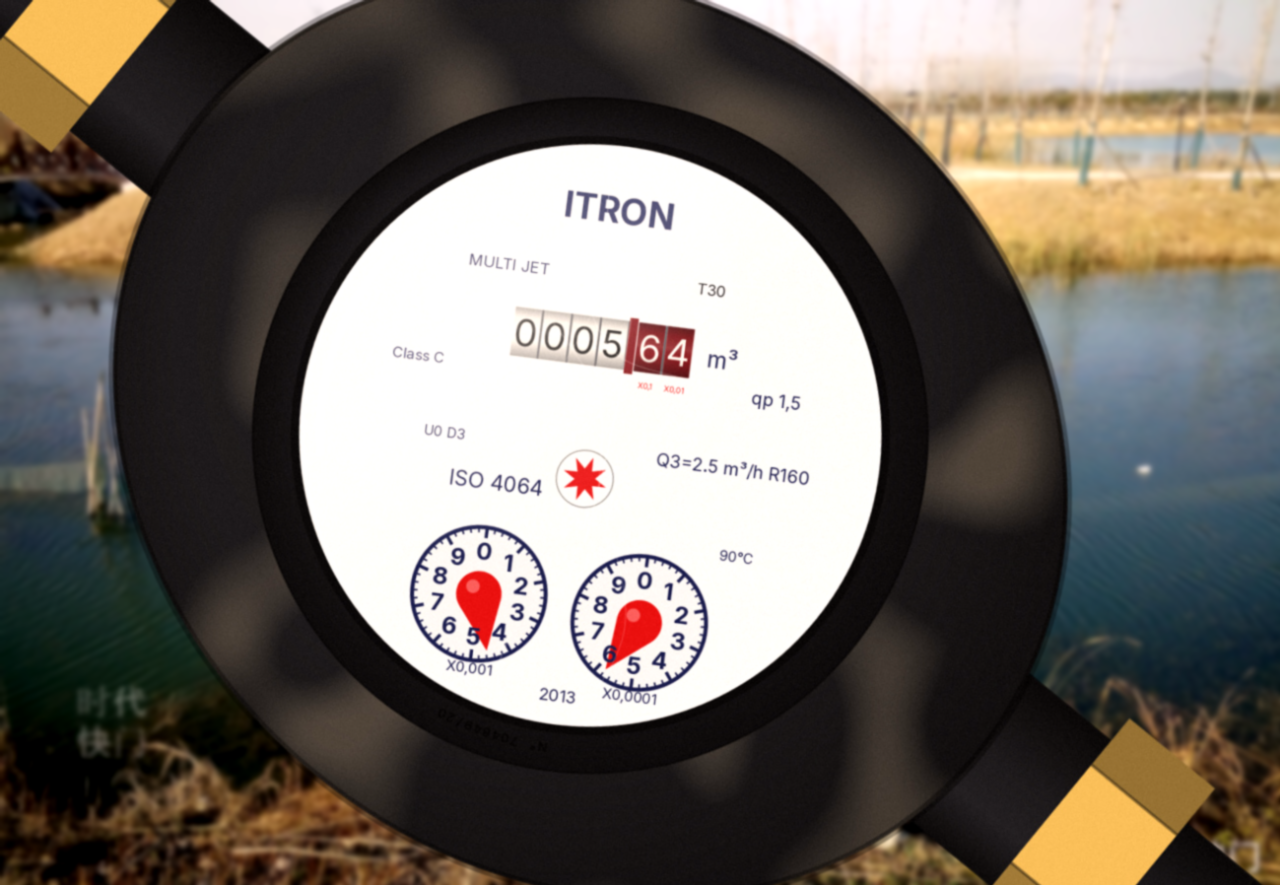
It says 5.6445 m³
